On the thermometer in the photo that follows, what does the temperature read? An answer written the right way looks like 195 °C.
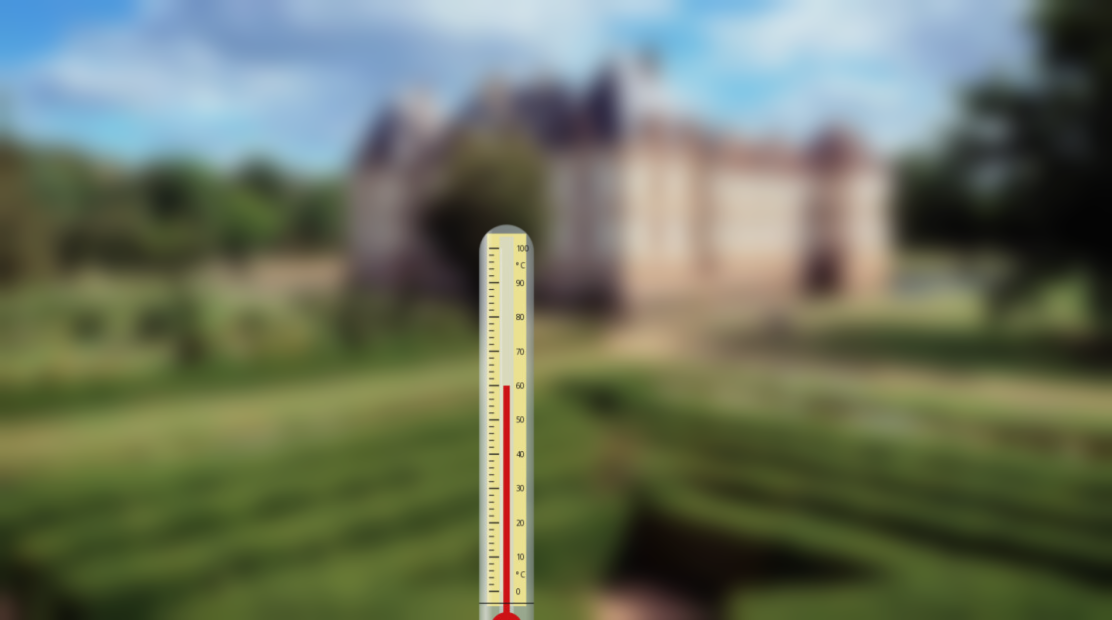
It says 60 °C
